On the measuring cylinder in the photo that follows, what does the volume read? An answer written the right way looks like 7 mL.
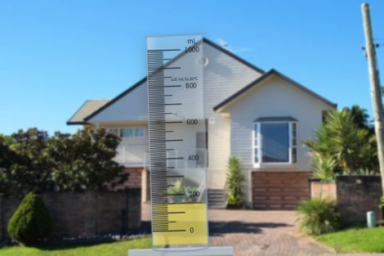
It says 150 mL
